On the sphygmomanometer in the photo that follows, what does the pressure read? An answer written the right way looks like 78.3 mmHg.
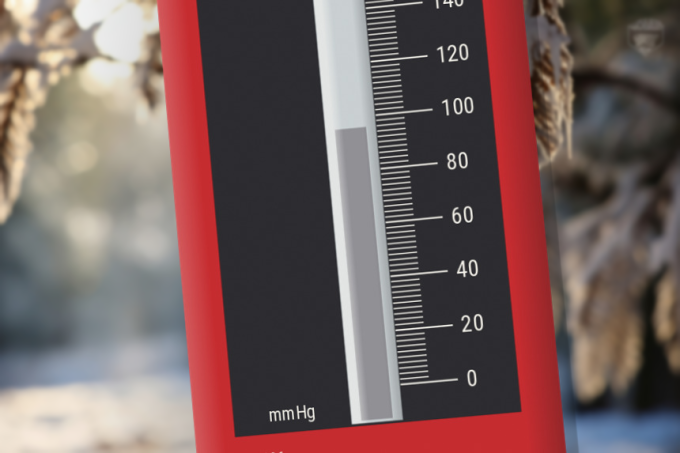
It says 96 mmHg
